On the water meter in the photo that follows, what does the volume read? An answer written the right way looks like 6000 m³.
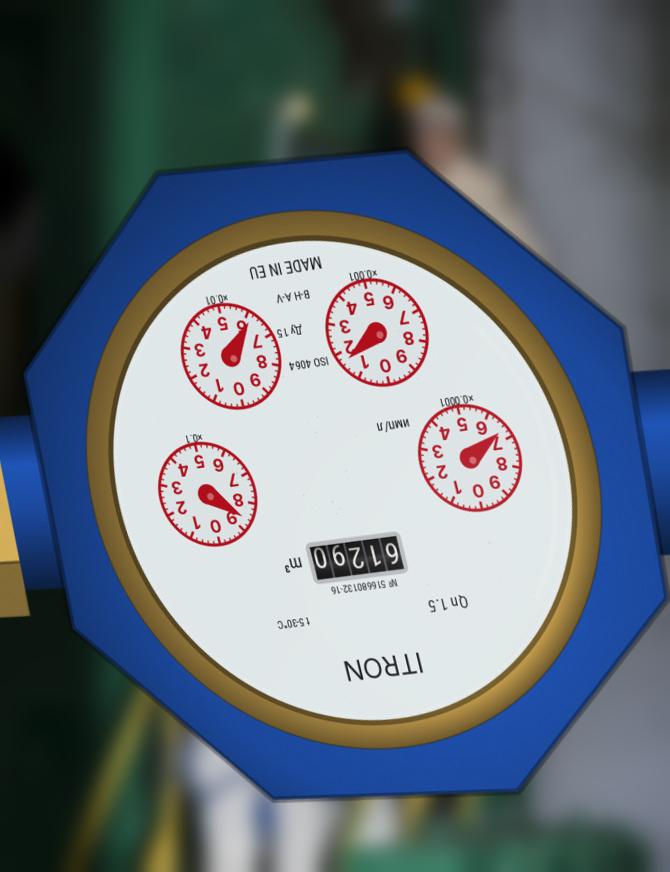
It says 61289.8616 m³
